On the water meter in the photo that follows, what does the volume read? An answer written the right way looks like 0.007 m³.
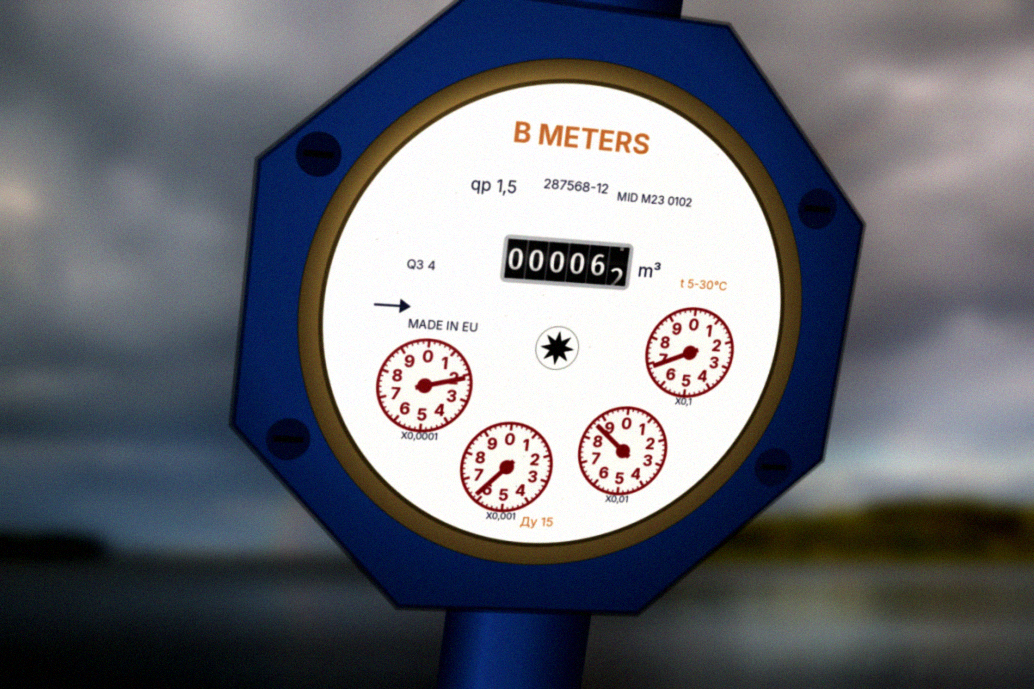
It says 61.6862 m³
